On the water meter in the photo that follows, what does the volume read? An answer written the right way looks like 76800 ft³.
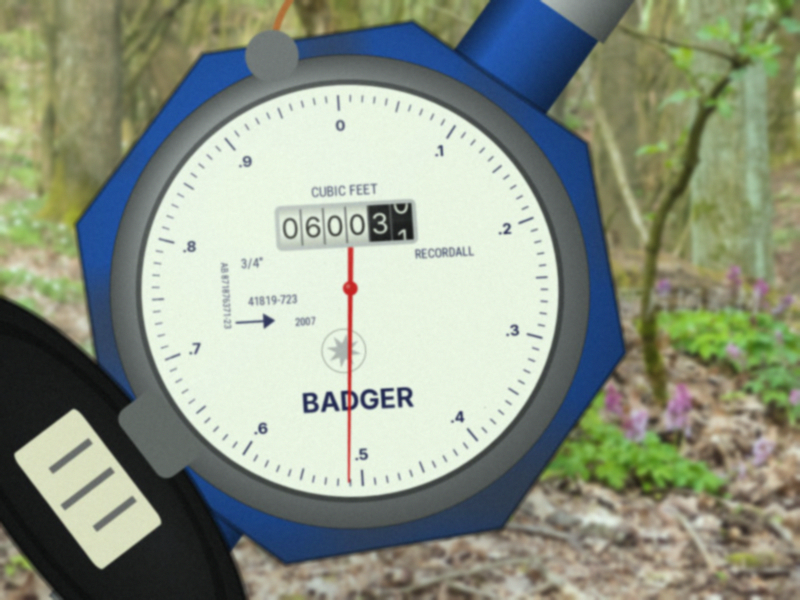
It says 60030.51 ft³
